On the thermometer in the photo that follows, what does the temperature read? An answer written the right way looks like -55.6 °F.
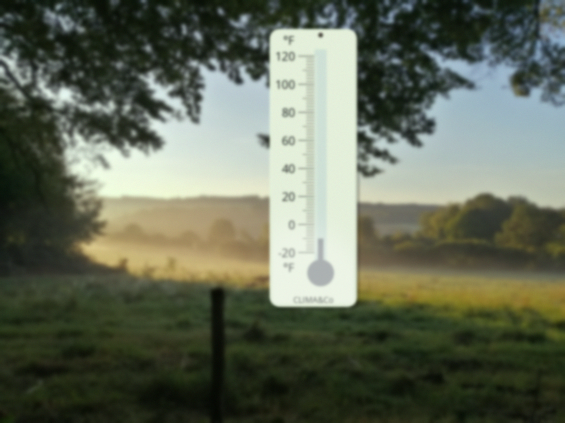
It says -10 °F
